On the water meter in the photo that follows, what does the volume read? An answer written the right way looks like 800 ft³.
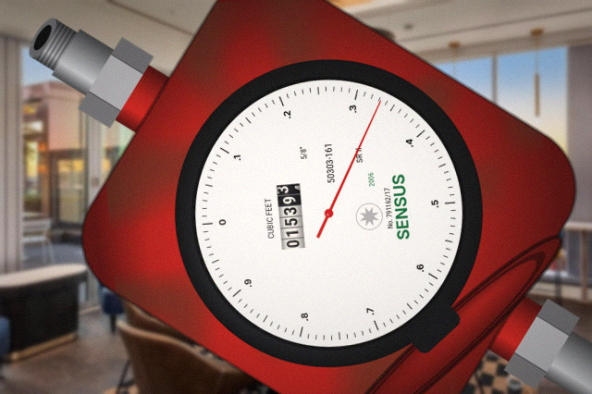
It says 15393.33 ft³
